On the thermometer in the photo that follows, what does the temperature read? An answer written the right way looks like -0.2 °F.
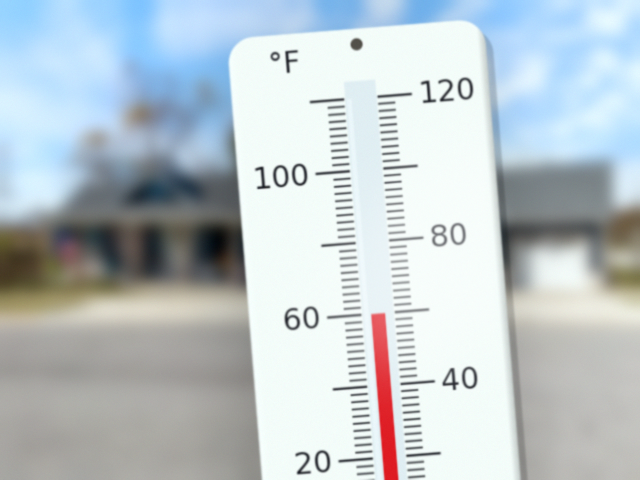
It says 60 °F
